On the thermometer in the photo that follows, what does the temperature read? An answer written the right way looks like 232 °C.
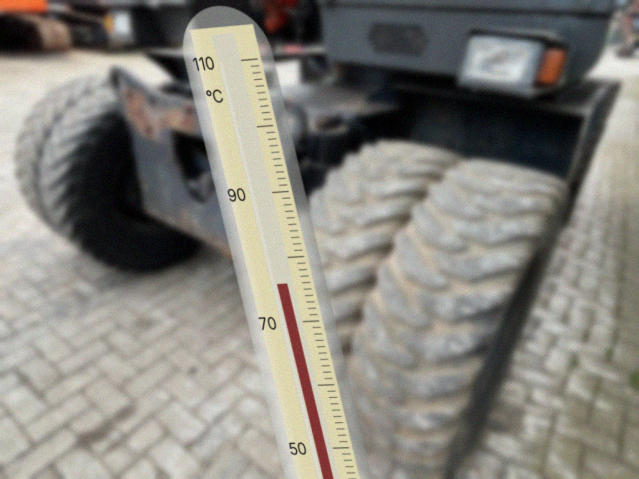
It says 76 °C
